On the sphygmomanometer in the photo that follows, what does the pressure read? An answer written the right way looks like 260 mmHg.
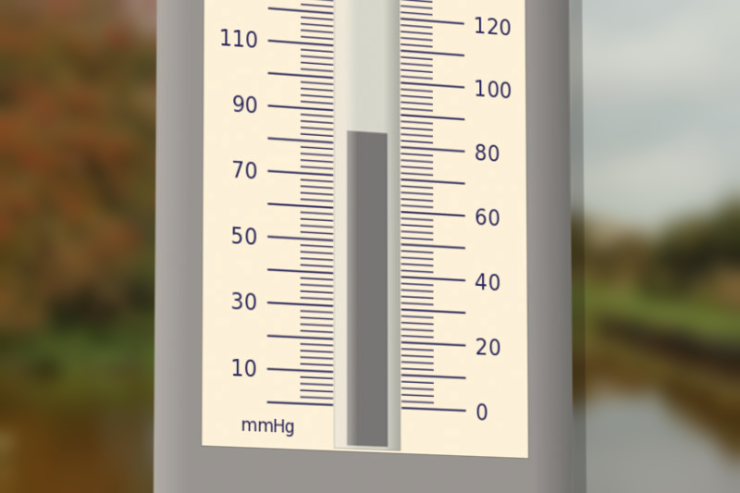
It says 84 mmHg
